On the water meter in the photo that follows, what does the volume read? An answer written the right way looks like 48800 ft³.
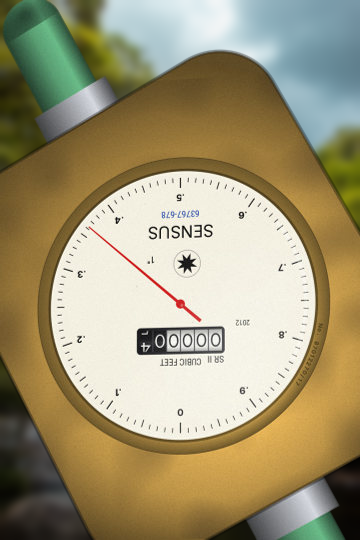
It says 4.36 ft³
